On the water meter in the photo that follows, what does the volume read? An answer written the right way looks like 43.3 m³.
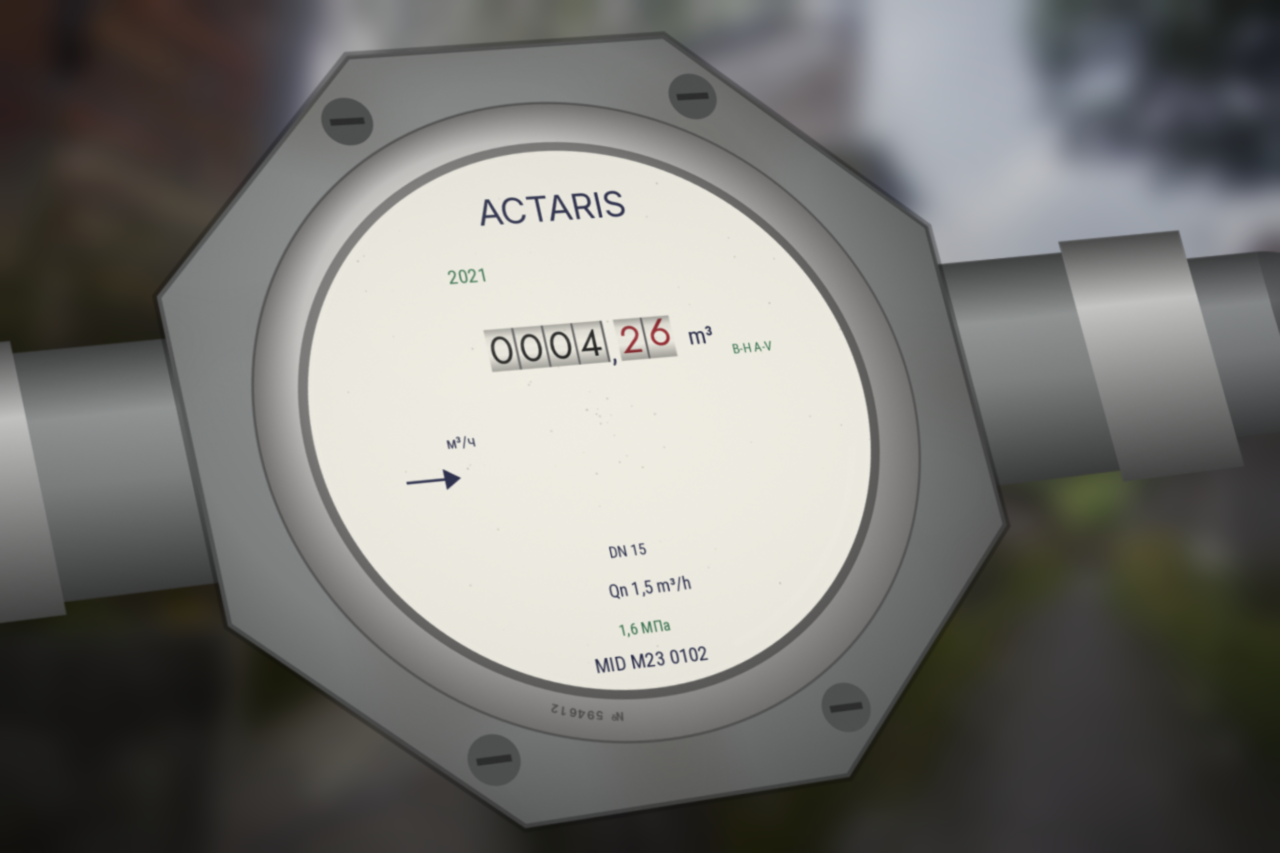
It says 4.26 m³
